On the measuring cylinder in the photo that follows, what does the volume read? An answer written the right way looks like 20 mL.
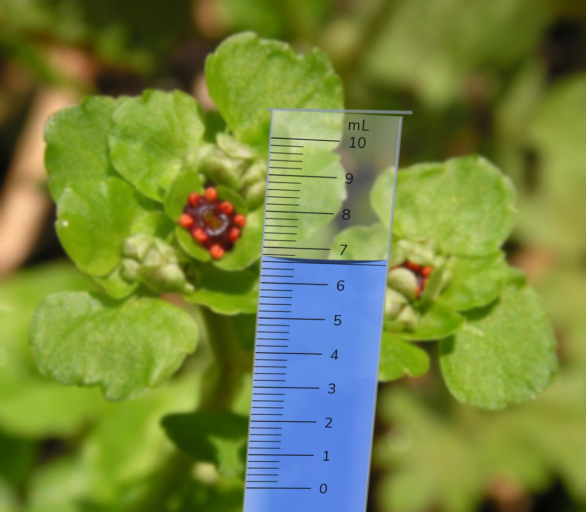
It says 6.6 mL
